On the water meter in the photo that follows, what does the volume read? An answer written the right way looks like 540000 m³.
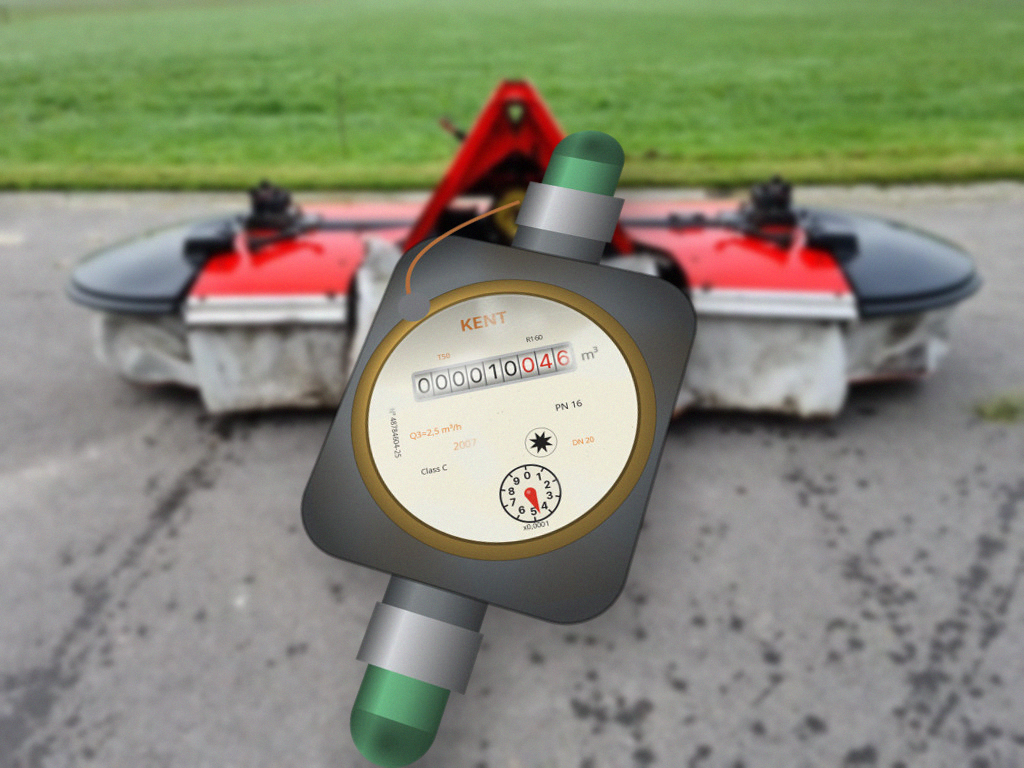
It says 10.0464 m³
